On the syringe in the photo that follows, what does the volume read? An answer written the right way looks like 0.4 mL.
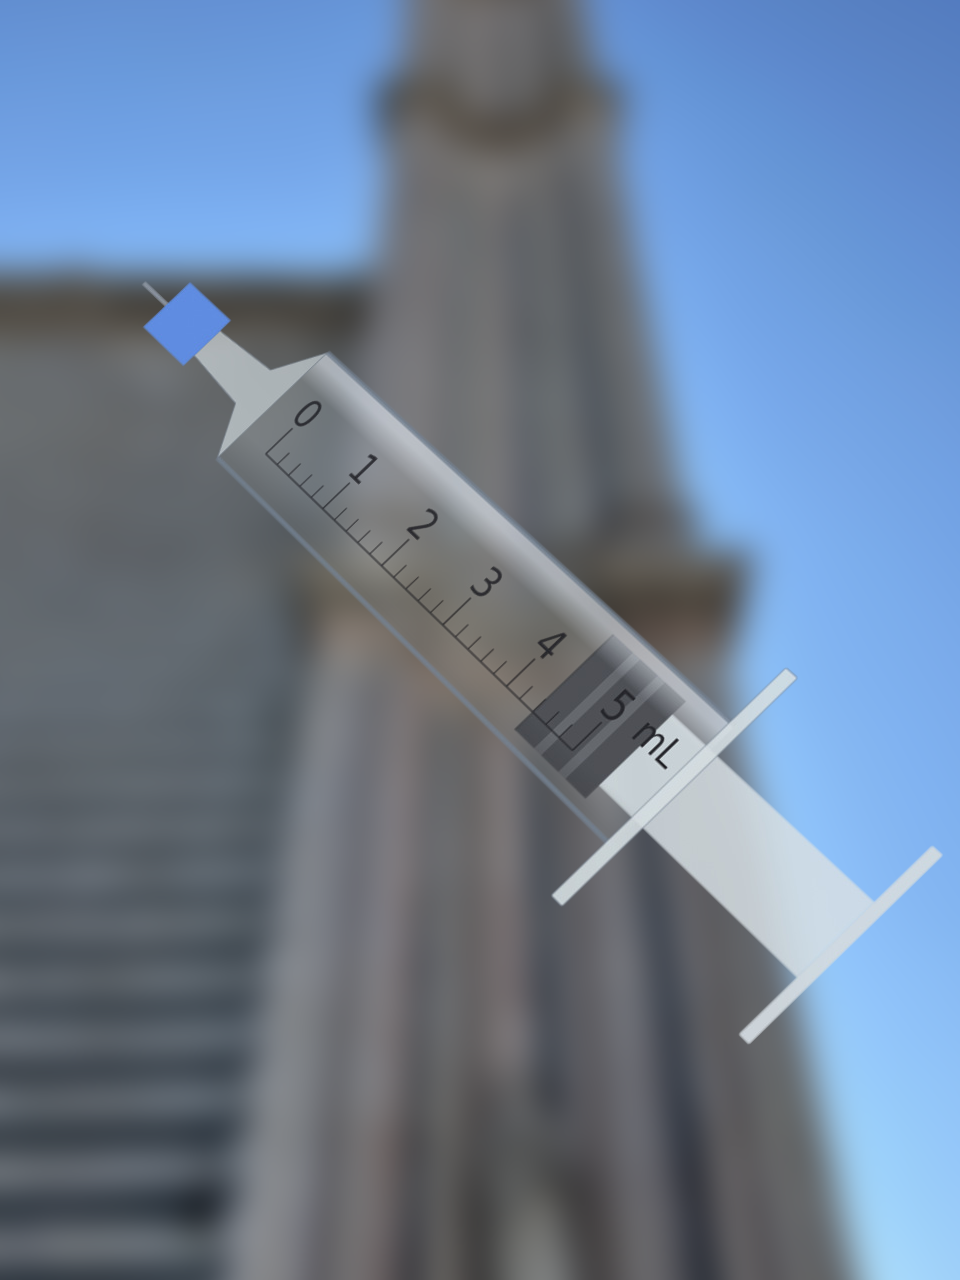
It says 4.4 mL
